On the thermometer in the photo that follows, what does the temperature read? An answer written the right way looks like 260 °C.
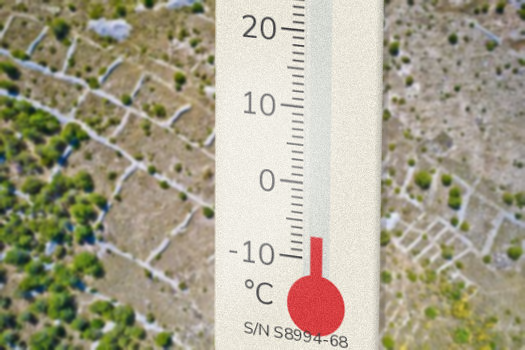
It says -7 °C
